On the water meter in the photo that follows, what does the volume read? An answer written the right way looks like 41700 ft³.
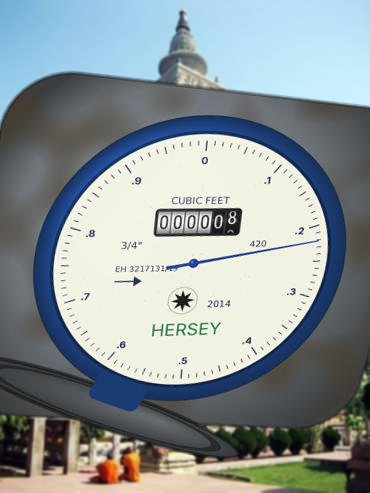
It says 8.22 ft³
